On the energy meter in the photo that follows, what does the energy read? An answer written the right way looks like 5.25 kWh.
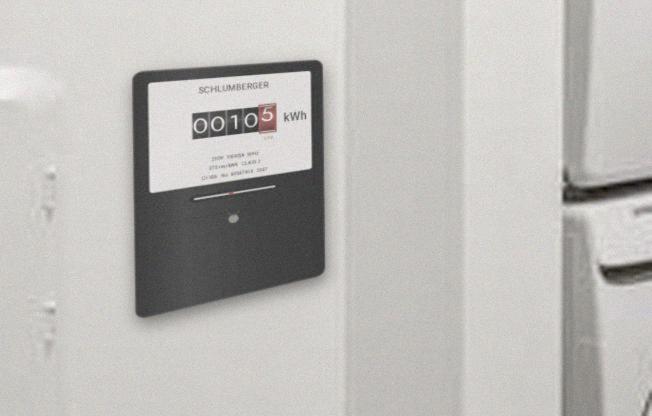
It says 10.5 kWh
